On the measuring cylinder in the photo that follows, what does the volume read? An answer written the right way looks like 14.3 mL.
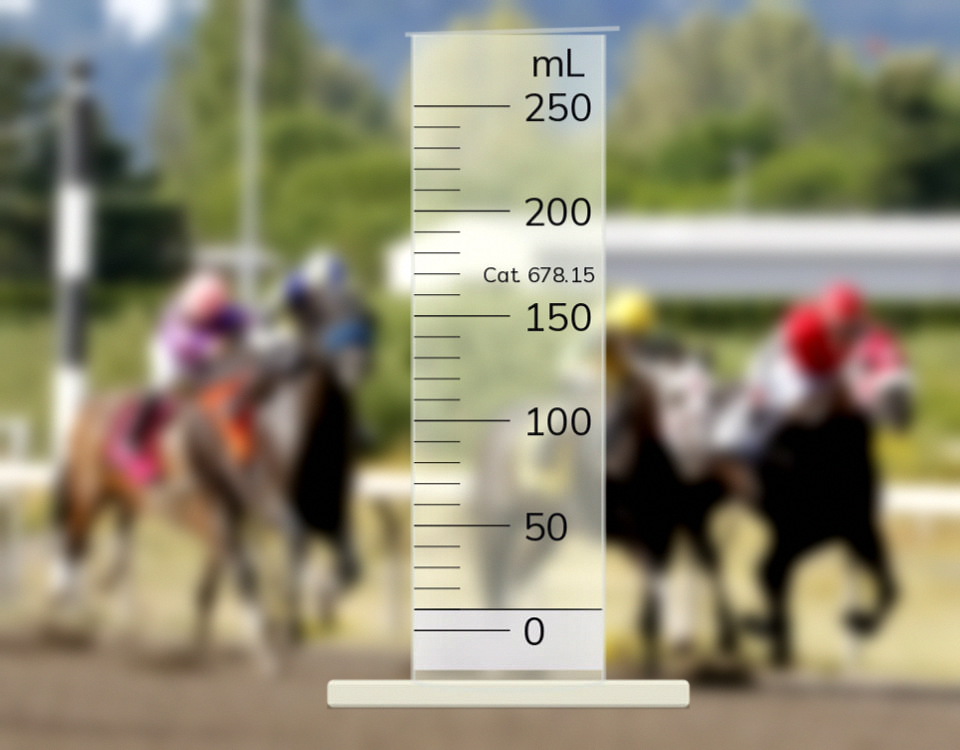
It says 10 mL
